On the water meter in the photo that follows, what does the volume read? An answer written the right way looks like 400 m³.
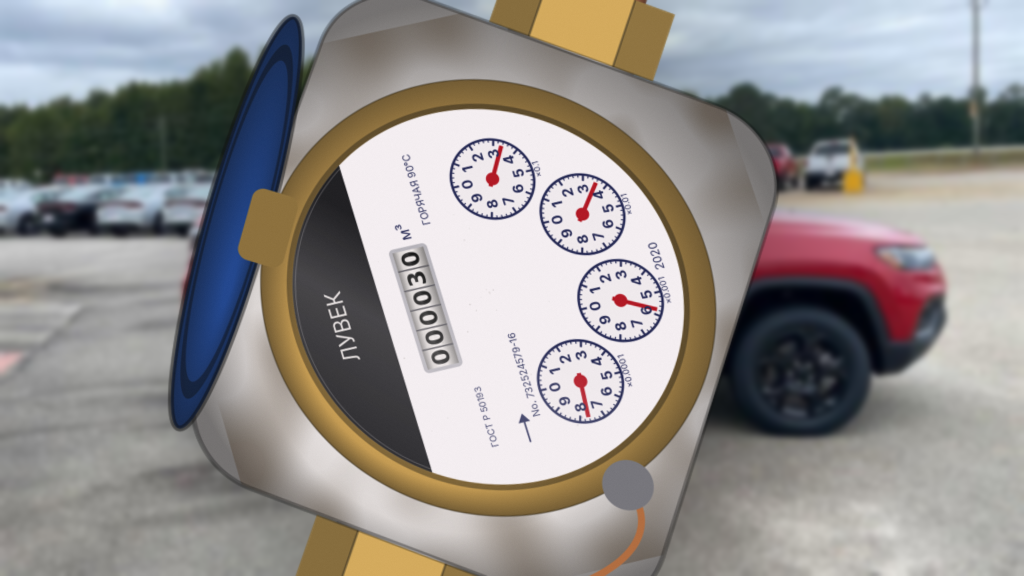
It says 30.3357 m³
